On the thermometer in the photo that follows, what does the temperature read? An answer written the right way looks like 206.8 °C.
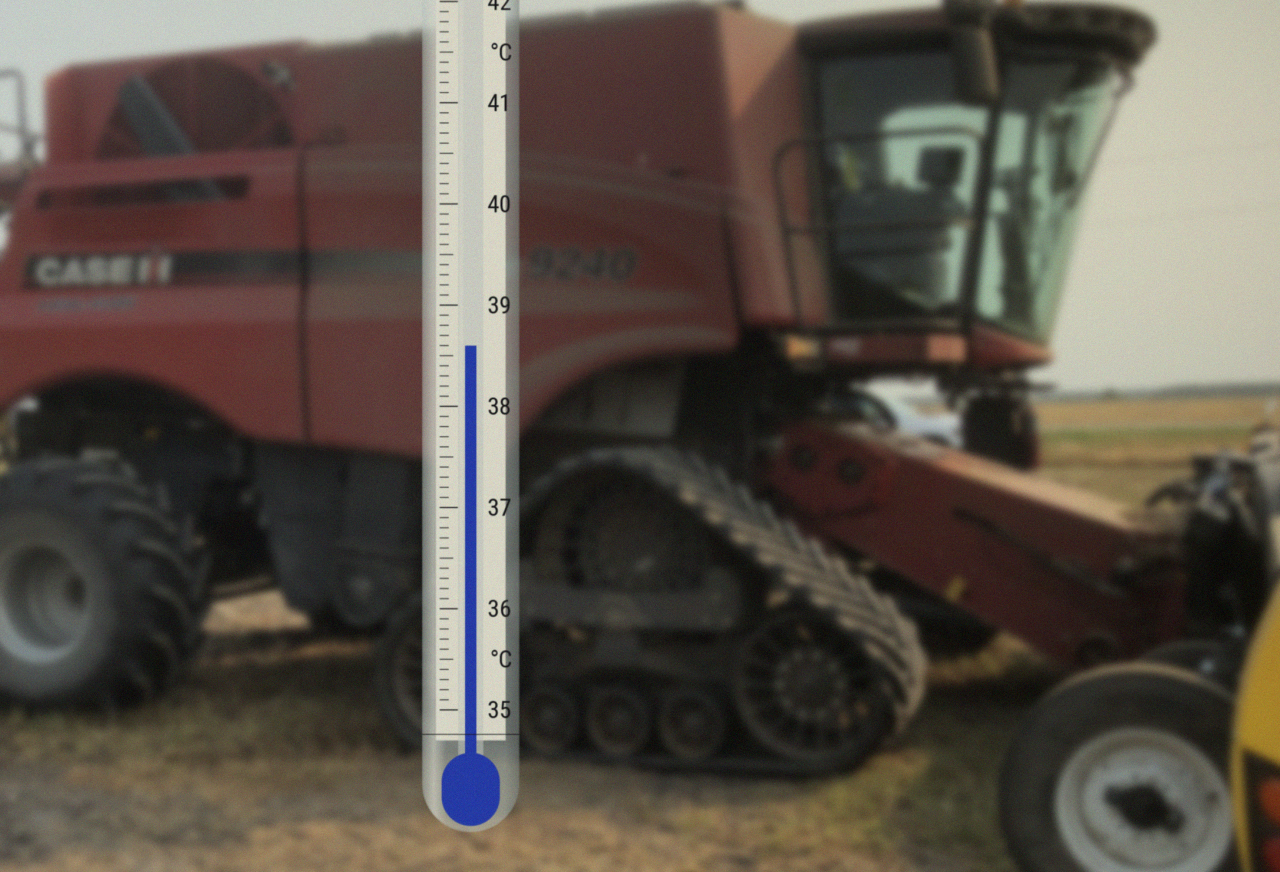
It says 38.6 °C
